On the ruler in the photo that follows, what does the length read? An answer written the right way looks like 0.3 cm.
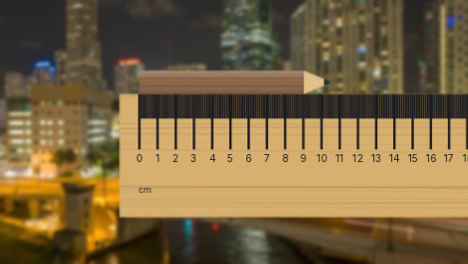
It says 10.5 cm
